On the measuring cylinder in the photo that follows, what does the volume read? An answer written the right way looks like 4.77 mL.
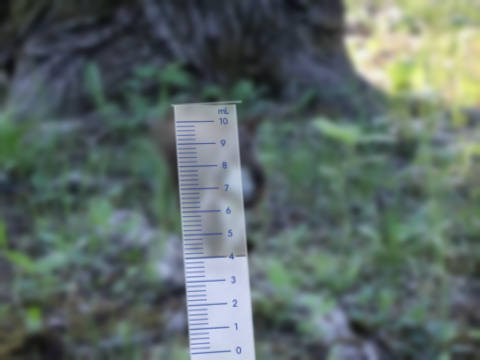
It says 4 mL
